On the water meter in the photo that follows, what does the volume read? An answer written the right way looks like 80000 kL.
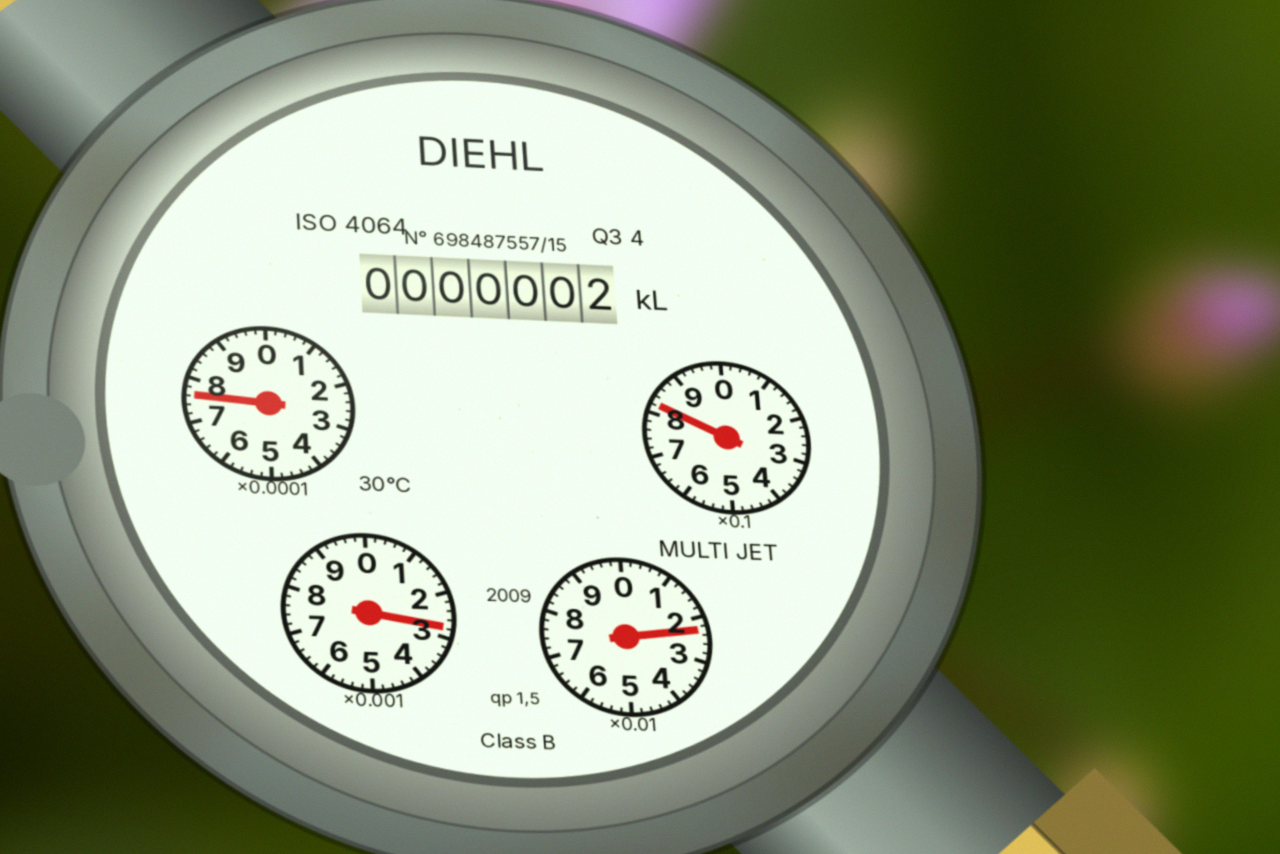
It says 2.8227 kL
